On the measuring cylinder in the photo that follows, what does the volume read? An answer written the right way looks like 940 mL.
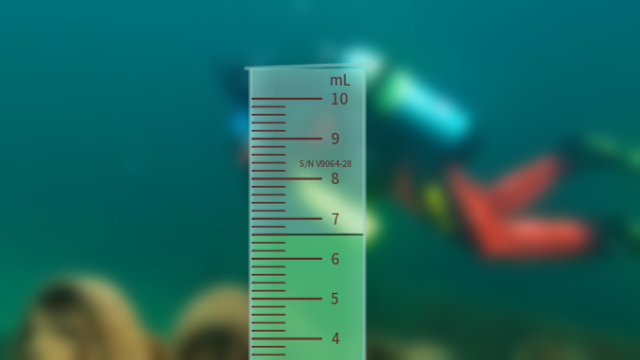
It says 6.6 mL
